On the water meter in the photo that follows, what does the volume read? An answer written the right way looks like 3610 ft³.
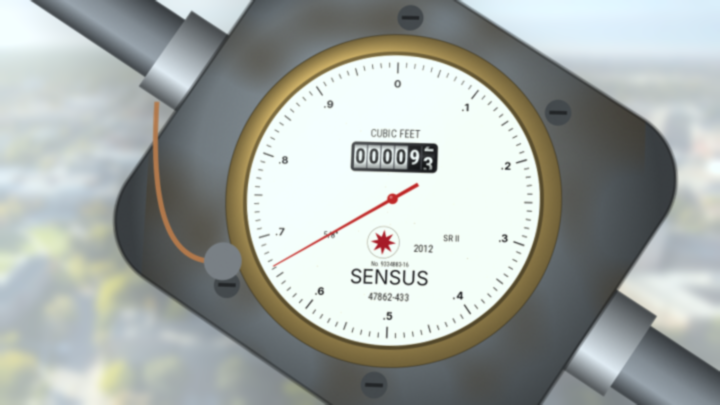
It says 92.66 ft³
